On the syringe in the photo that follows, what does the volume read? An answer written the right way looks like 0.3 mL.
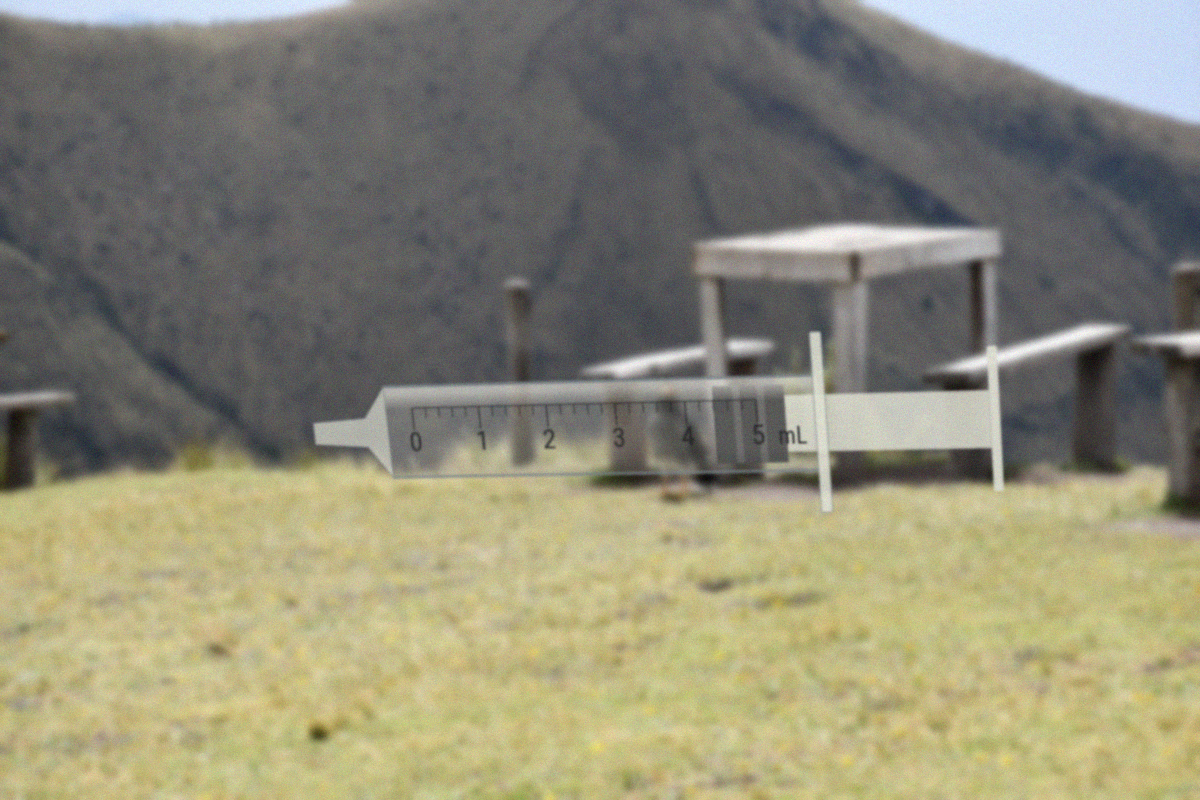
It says 4.4 mL
